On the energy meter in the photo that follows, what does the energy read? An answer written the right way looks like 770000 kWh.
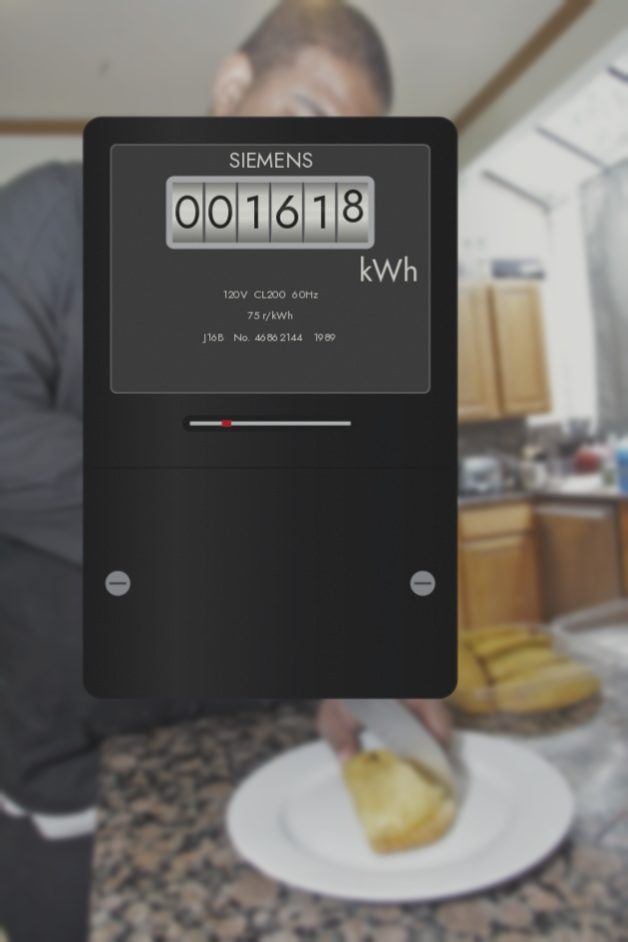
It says 1618 kWh
